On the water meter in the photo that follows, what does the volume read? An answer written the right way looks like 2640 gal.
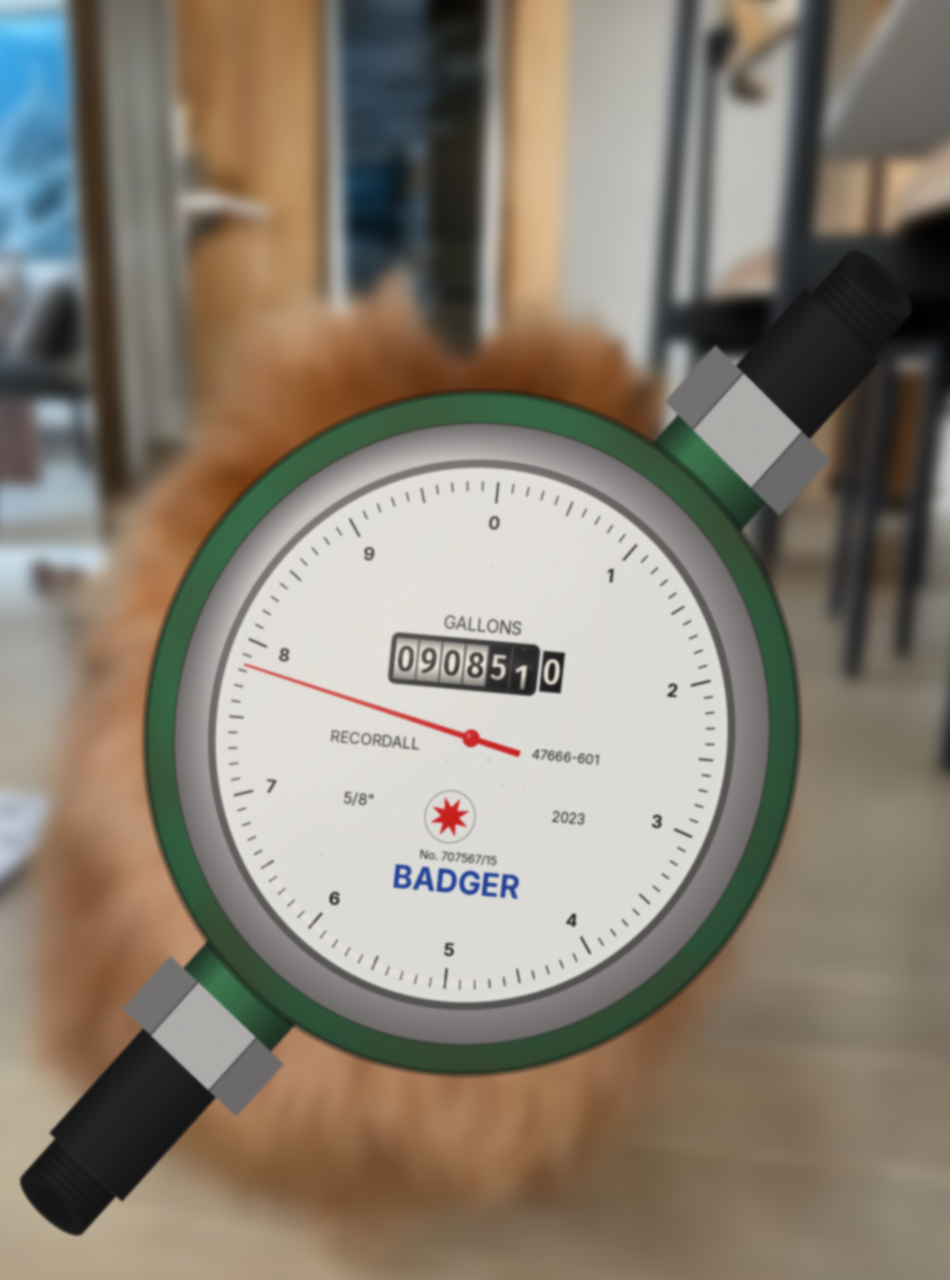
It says 908507.8 gal
